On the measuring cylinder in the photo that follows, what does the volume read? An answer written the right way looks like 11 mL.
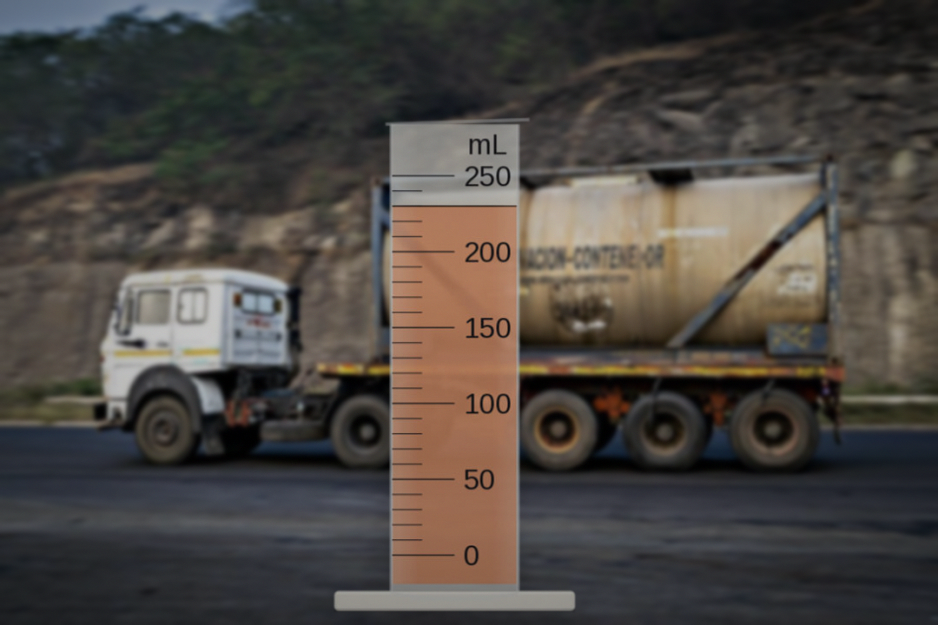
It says 230 mL
